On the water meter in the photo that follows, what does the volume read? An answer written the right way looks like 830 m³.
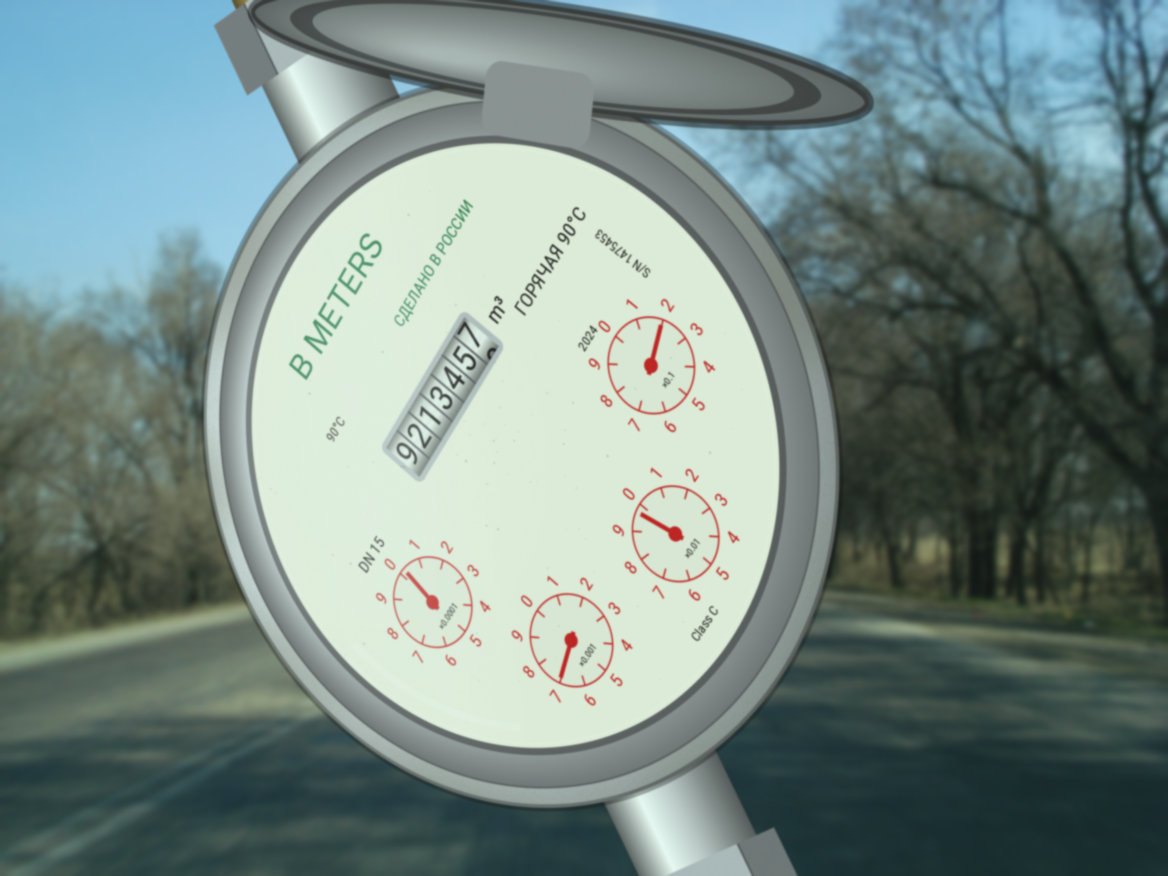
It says 9213457.1970 m³
